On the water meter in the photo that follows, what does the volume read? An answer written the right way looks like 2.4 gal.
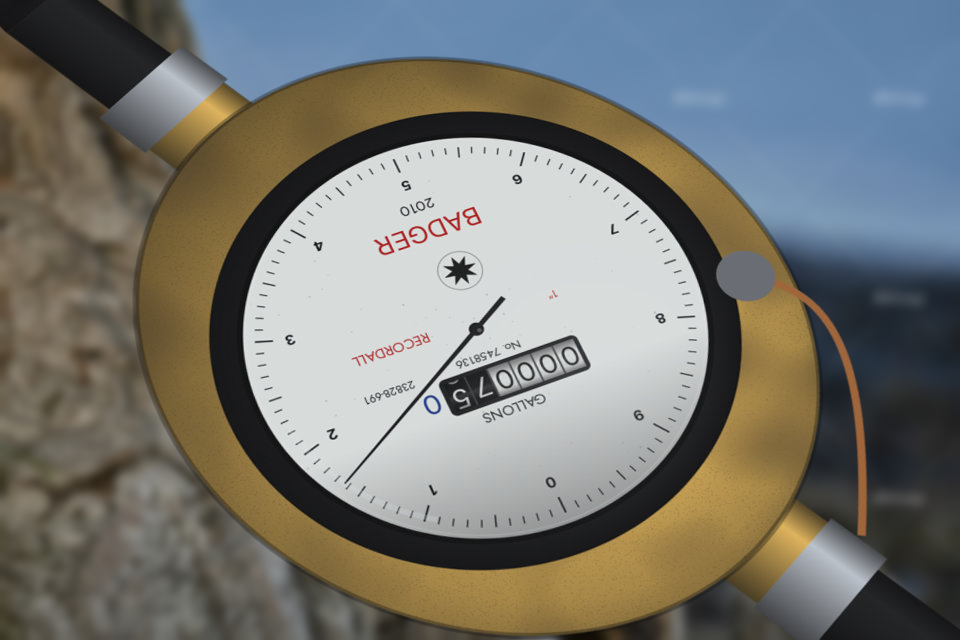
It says 751.6 gal
